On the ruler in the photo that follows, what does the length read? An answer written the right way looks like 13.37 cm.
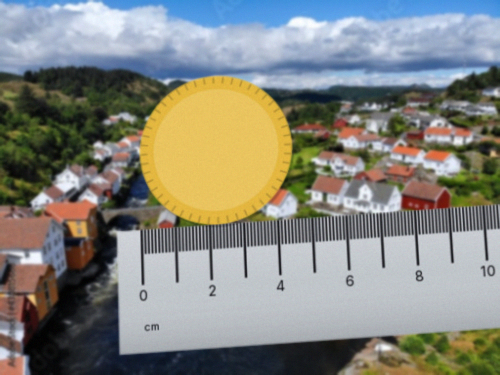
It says 4.5 cm
